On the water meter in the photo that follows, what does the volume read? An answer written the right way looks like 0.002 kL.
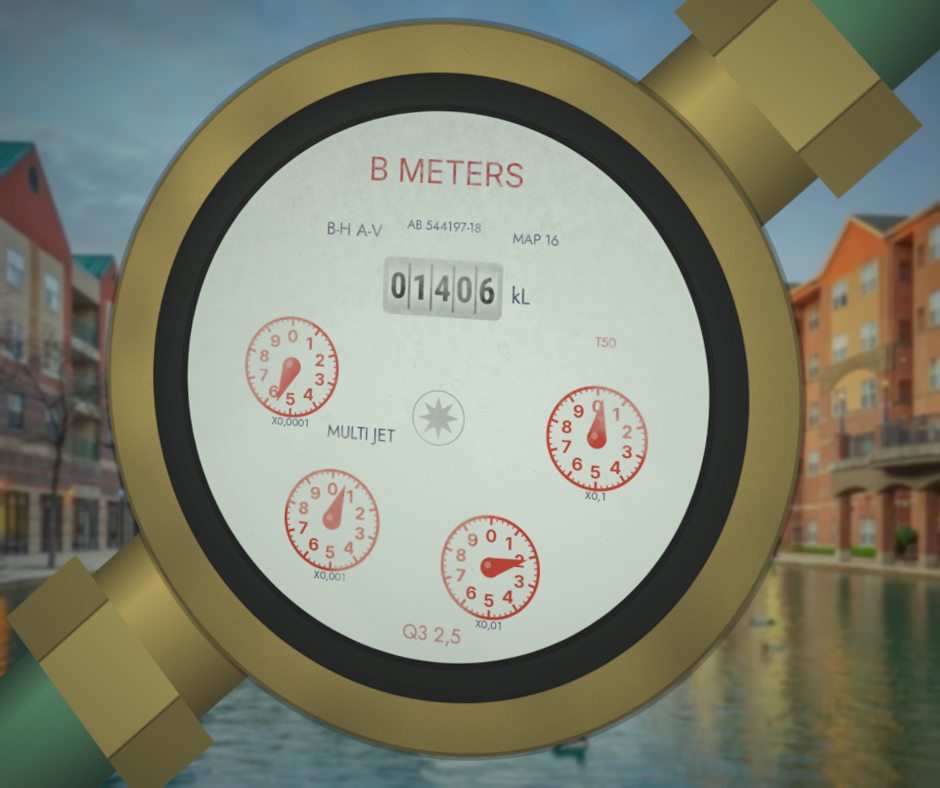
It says 1406.0205 kL
